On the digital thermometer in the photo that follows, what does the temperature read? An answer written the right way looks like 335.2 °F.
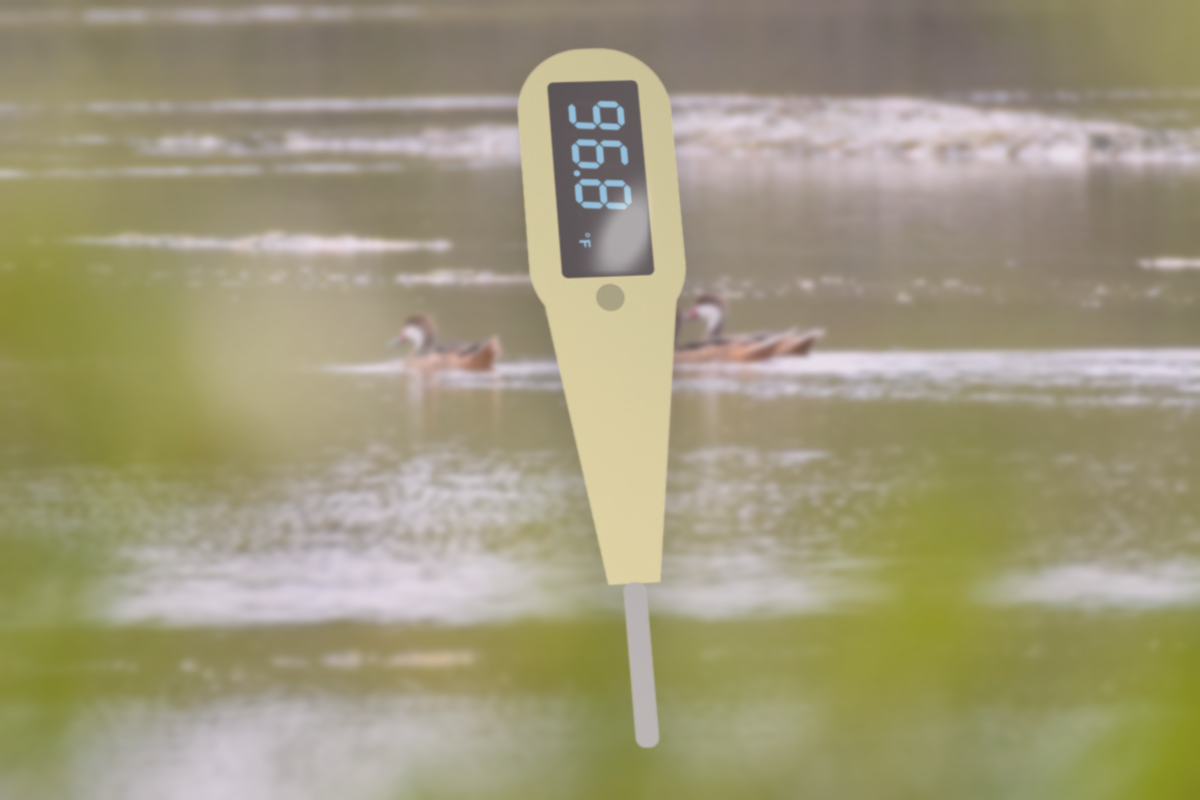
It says 96.8 °F
